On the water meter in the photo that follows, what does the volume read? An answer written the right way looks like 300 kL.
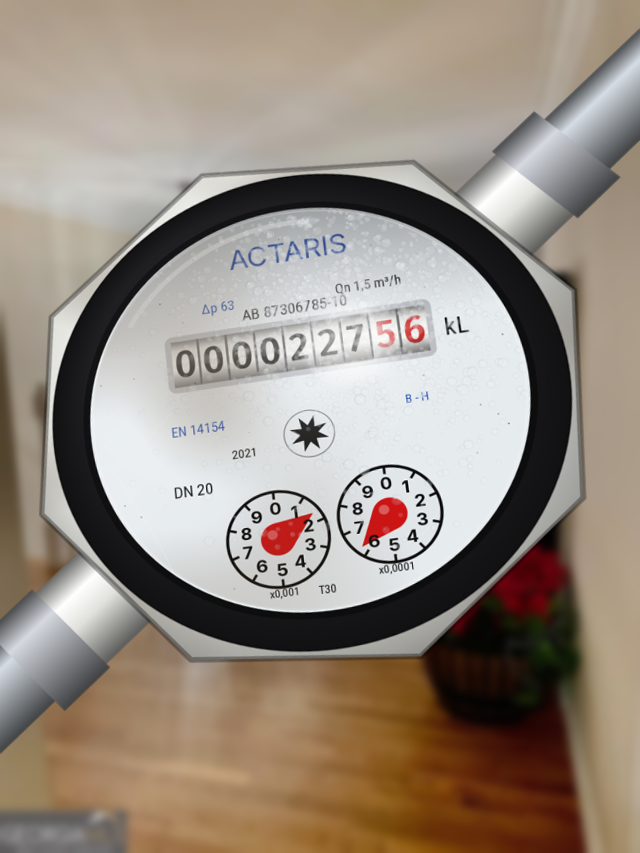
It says 227.5616 kL
